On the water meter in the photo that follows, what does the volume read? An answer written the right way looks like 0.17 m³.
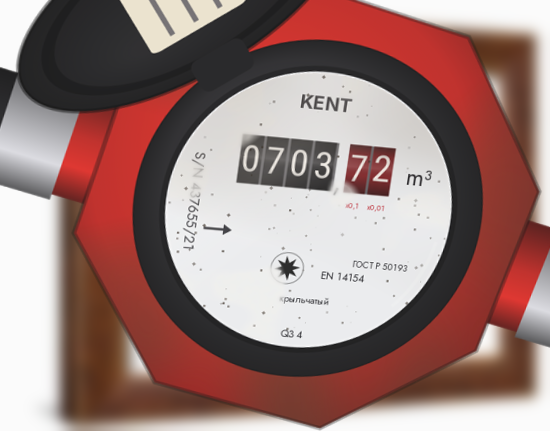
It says 703.72 m³
